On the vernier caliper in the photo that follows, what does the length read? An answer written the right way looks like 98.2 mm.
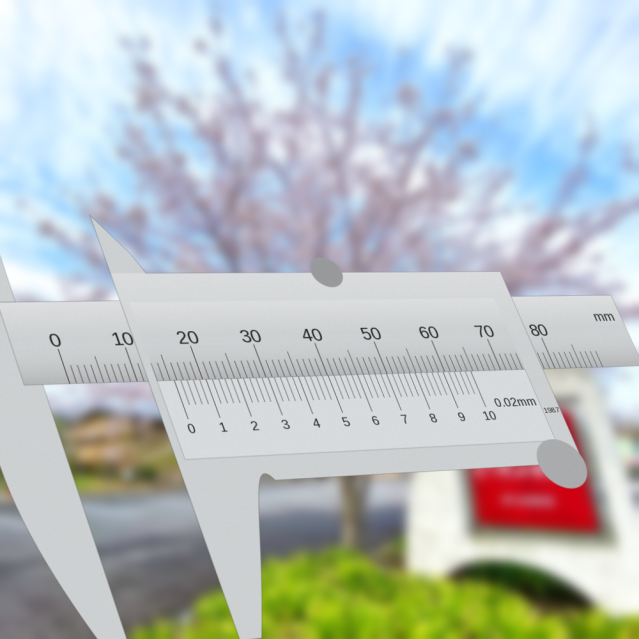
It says 15.6 mm
